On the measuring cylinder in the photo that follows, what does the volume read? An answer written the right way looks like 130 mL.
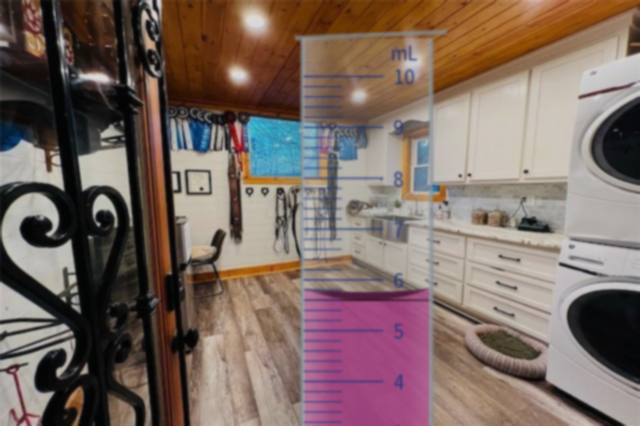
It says 5.6 mL
